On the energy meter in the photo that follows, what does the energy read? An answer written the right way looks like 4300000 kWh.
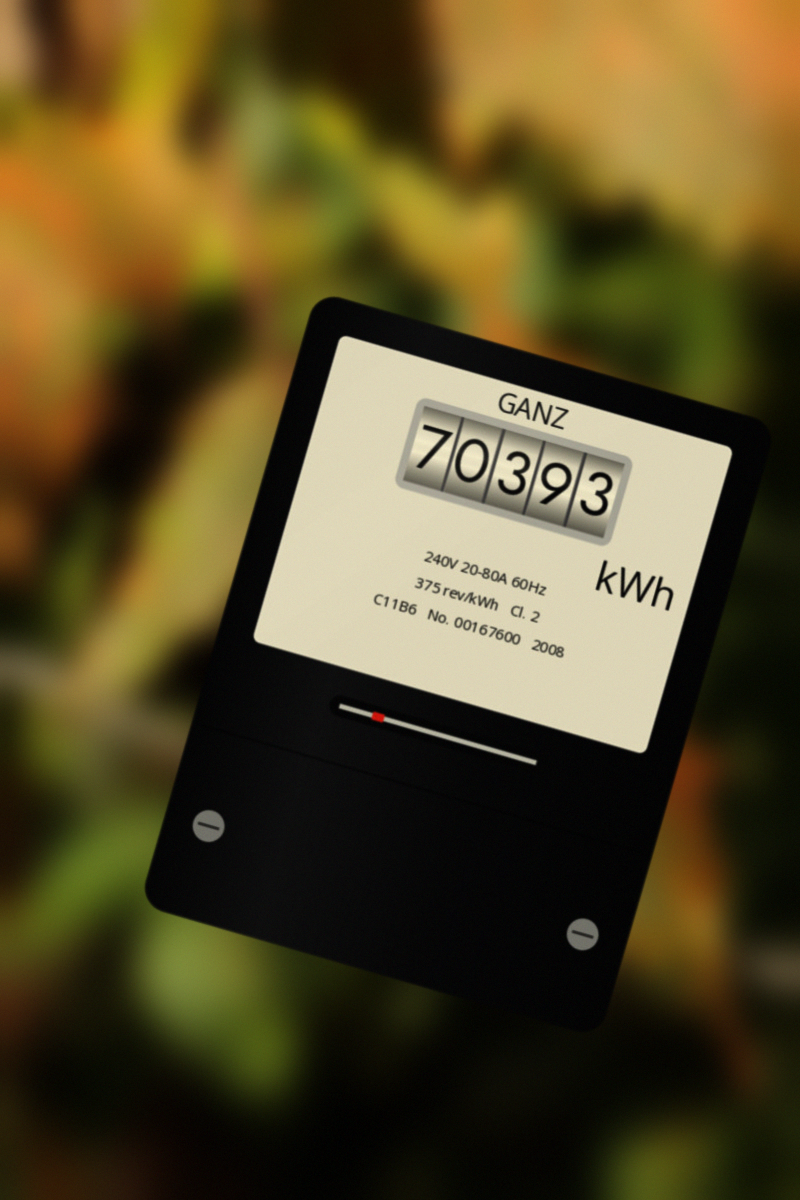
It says 70393 kWh
